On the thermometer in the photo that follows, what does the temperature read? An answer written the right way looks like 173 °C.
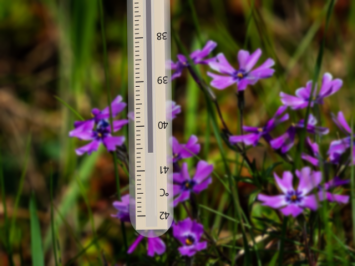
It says 40.6 °C
